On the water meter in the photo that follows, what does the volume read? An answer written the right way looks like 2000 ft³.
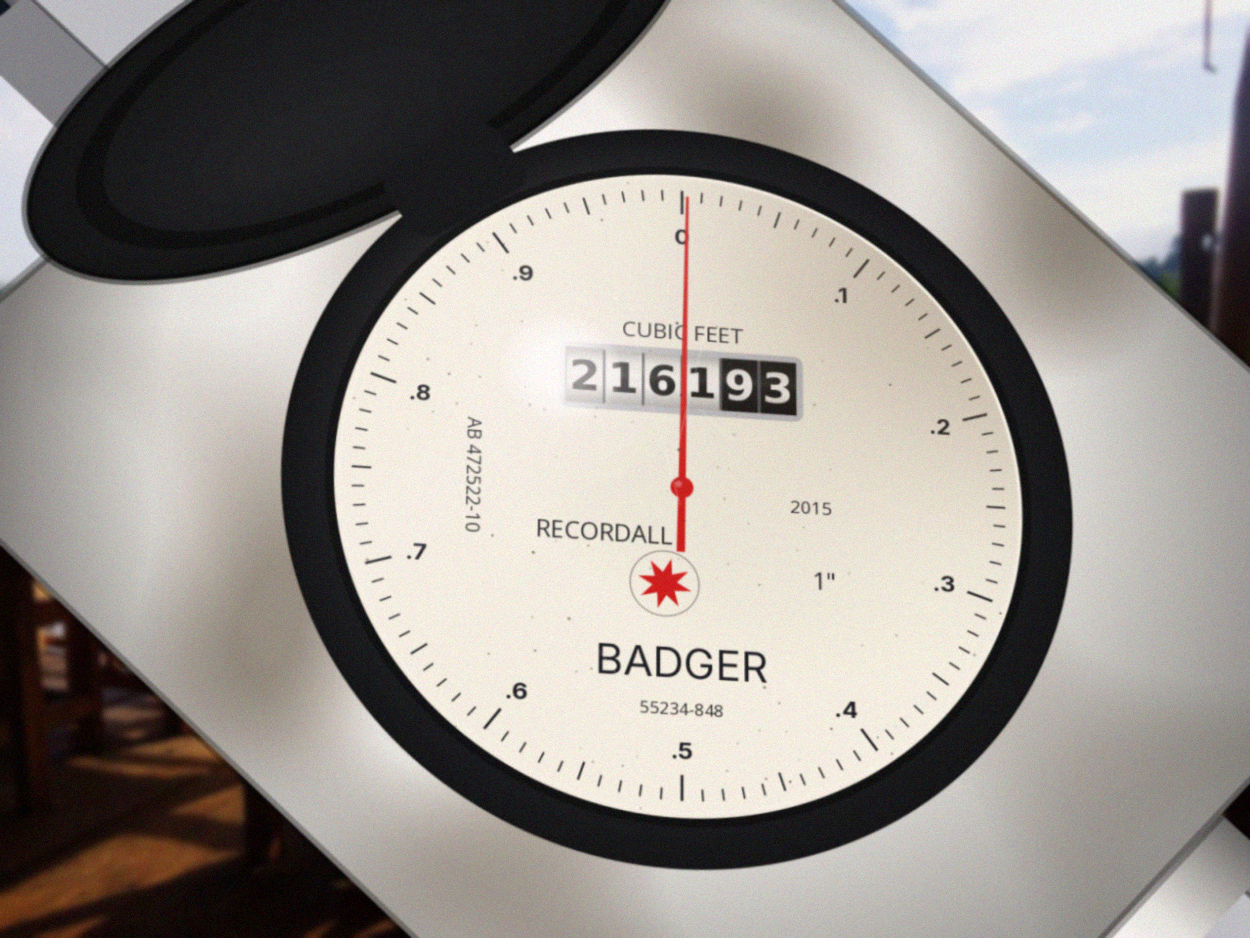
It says 216193.00 ft³
